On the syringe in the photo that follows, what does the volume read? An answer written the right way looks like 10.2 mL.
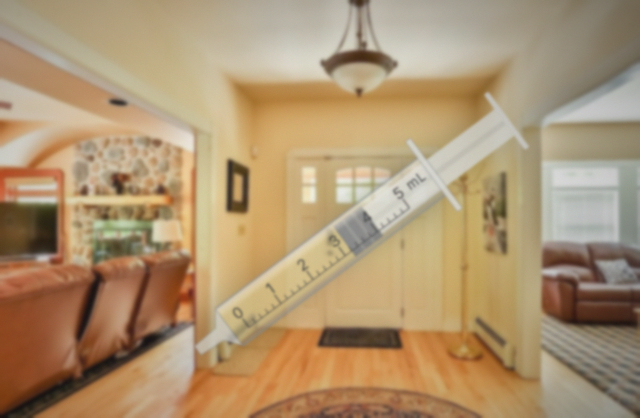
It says 3.2 mL
